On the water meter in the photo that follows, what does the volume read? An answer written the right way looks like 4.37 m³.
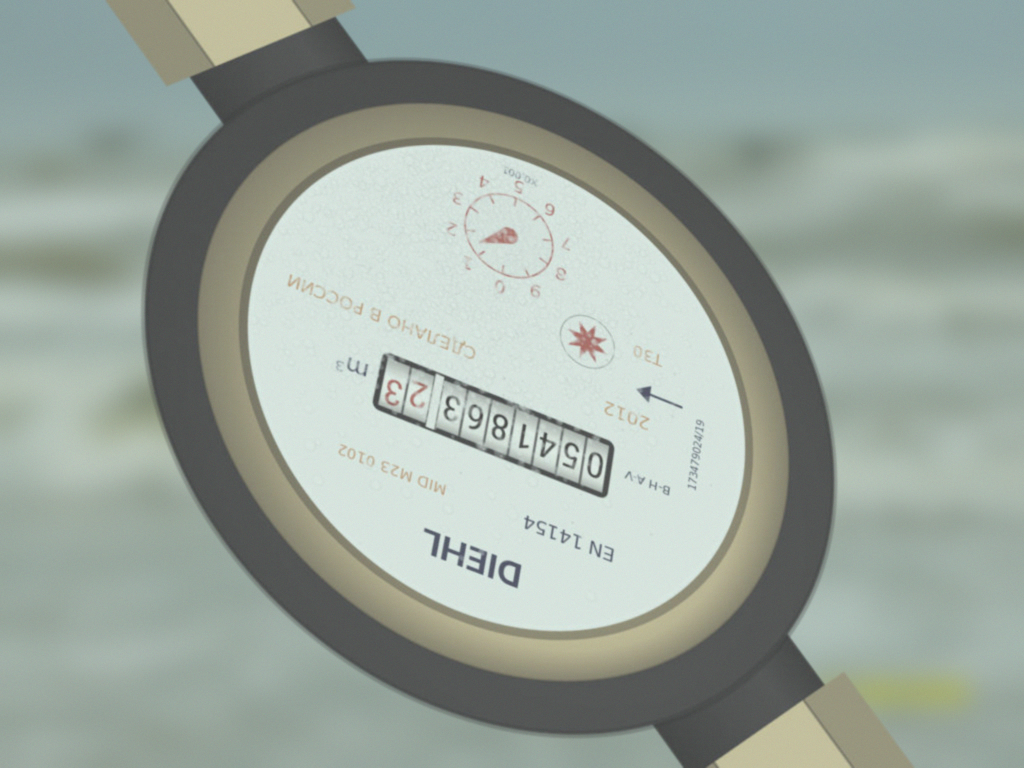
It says 541863.231 m³
